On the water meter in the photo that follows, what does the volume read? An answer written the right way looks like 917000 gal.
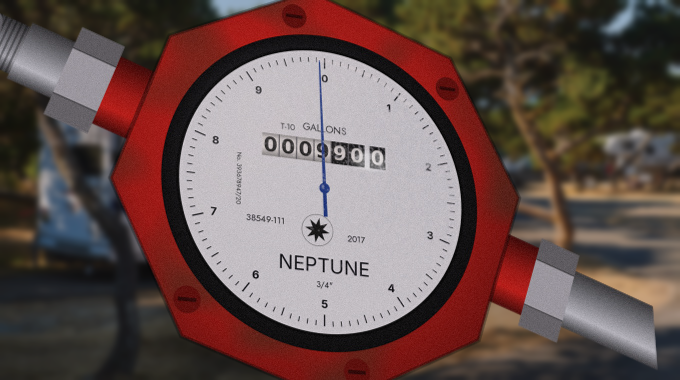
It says 9899.9 gal
